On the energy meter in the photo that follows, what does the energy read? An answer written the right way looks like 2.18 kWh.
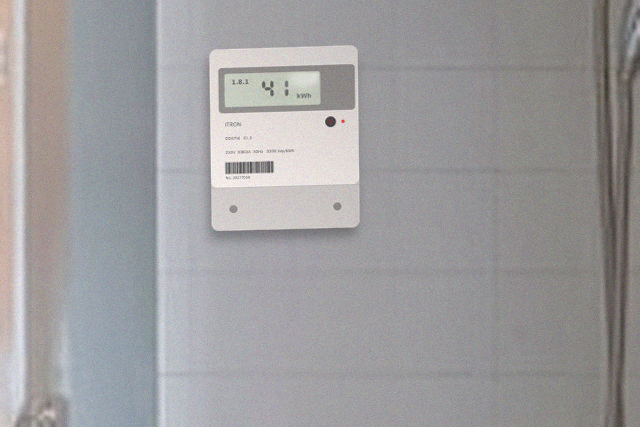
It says 41 kWh
